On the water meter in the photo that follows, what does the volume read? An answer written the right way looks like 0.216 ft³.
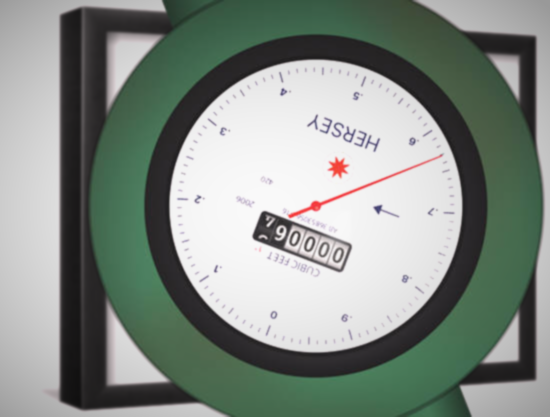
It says 63.63 ft³
